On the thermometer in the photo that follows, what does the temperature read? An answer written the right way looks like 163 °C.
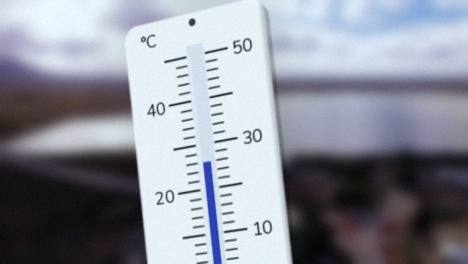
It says 26 °C
